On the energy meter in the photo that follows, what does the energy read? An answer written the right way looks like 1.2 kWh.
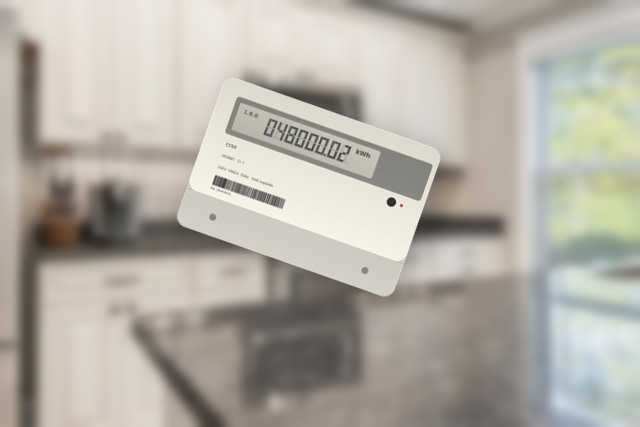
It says 48000.02 kWh
